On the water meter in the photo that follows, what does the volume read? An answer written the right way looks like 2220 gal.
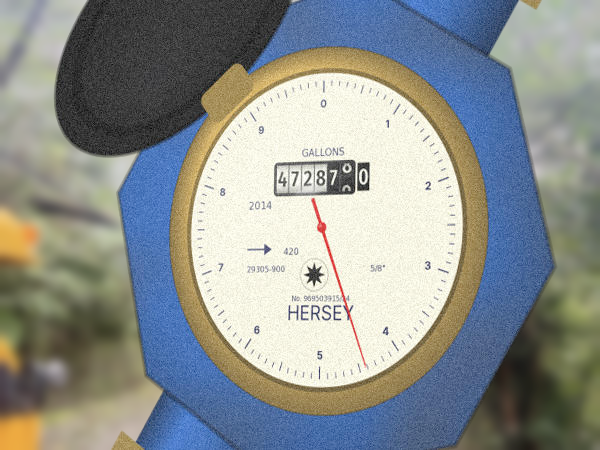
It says 4728784.4 gal
